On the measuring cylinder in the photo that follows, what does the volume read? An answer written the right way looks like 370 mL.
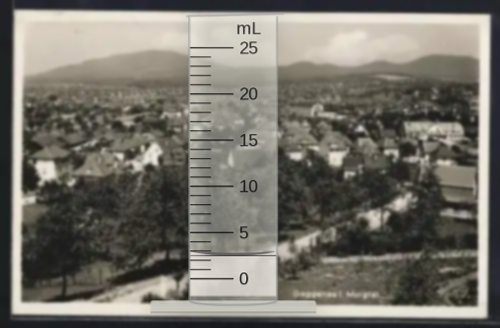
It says 2.5 mL
